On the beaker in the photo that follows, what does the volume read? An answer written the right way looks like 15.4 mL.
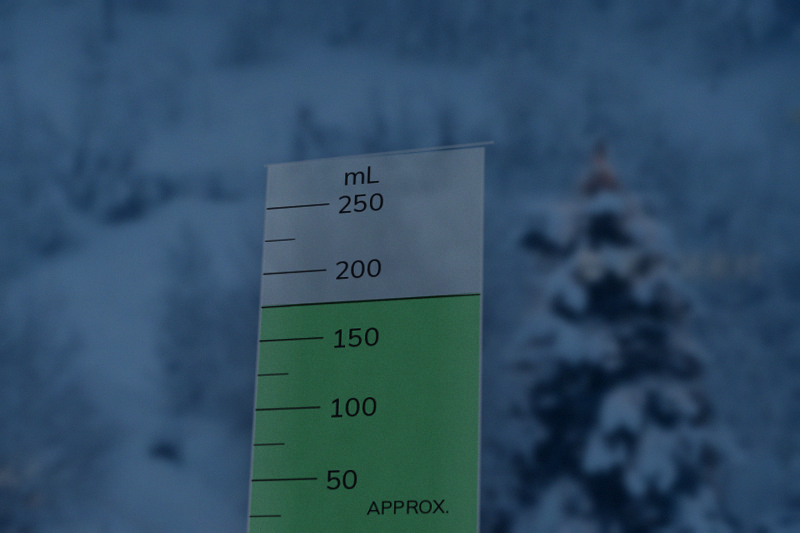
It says 175 mL
